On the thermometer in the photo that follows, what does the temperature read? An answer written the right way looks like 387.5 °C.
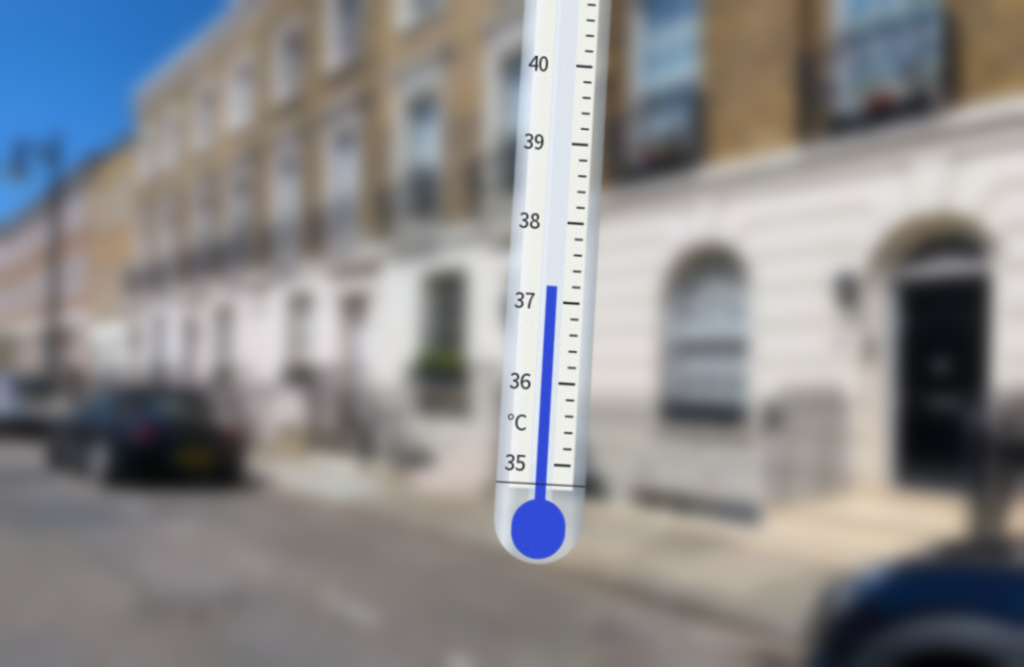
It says 37.2 °C
